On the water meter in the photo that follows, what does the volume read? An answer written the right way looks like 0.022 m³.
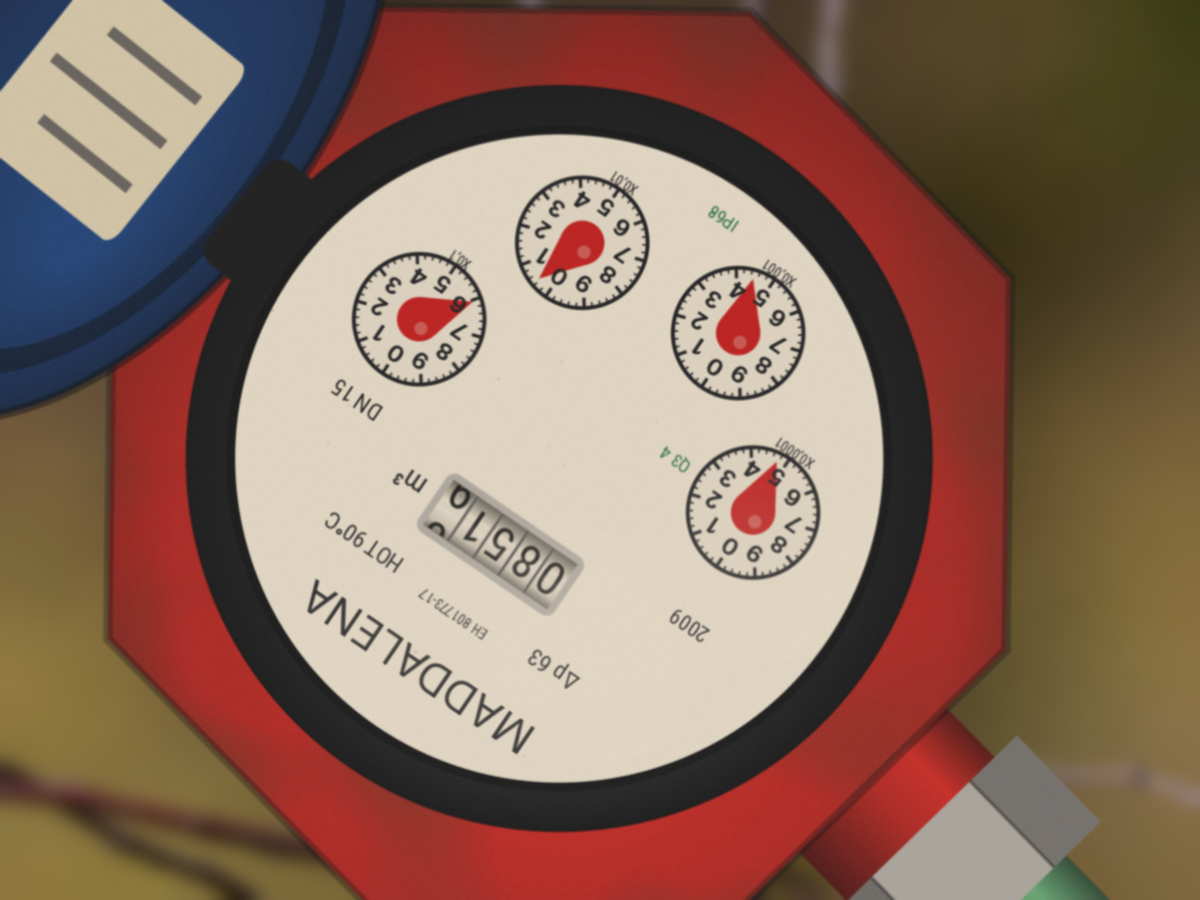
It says 8518.6044 m³
